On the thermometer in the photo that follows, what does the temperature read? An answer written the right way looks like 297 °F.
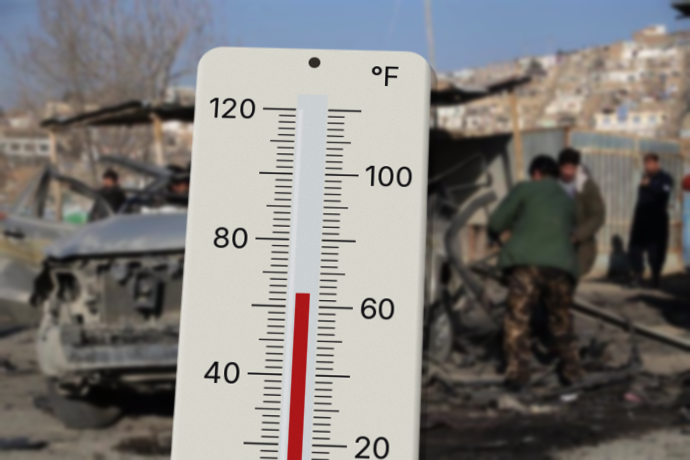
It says 64 °F
